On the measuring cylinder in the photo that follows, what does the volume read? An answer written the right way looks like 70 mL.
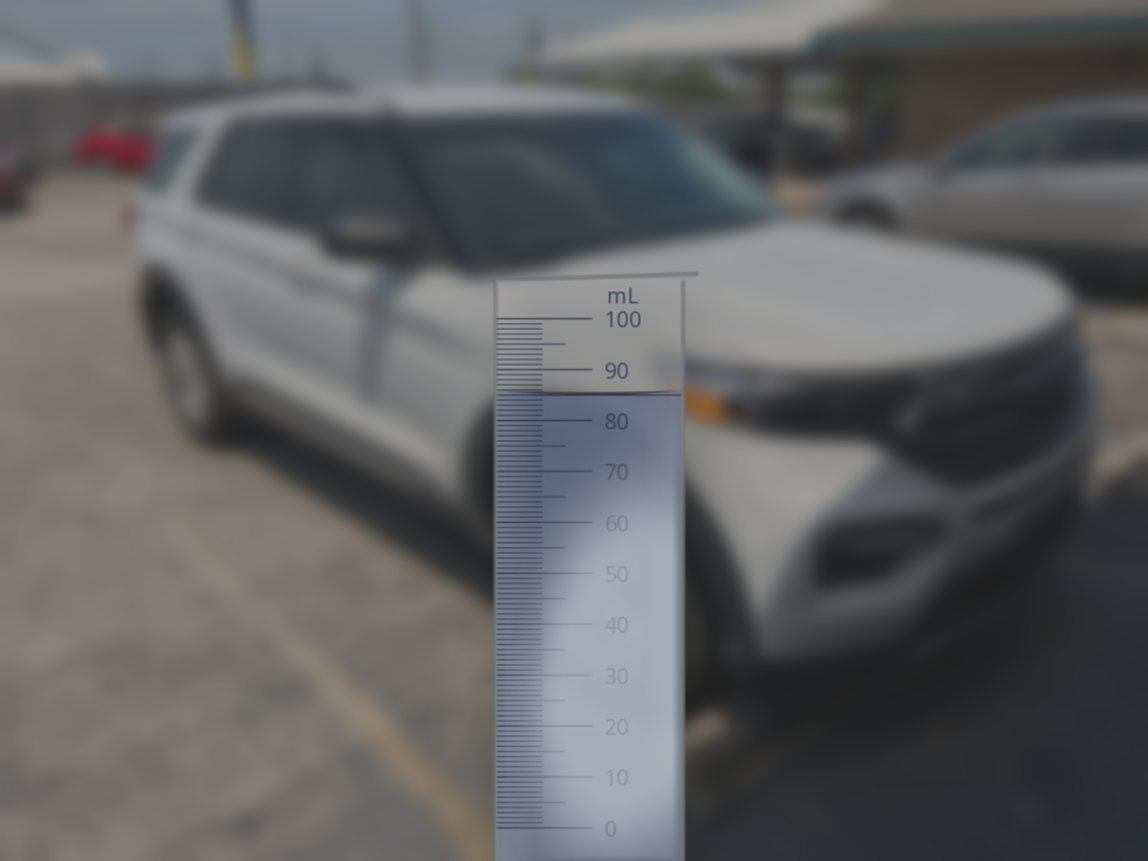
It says 85 mL
